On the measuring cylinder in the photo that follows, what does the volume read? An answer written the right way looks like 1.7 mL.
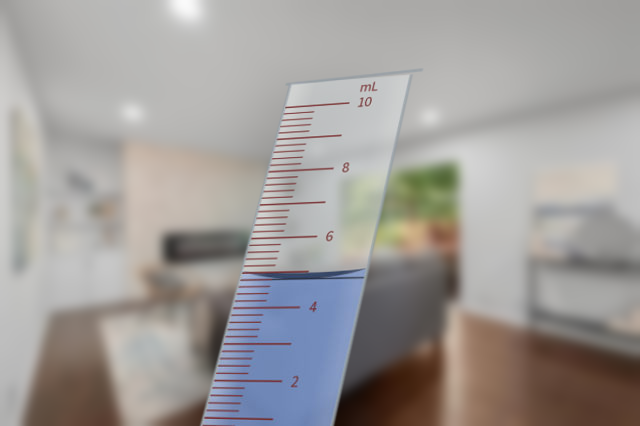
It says 4.8 mL
